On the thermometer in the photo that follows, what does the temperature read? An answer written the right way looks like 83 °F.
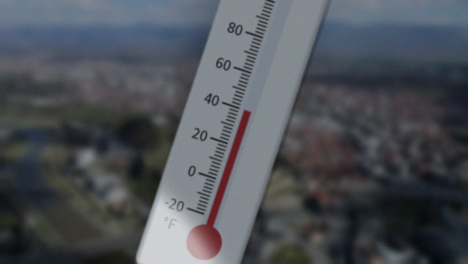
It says 40 °F
